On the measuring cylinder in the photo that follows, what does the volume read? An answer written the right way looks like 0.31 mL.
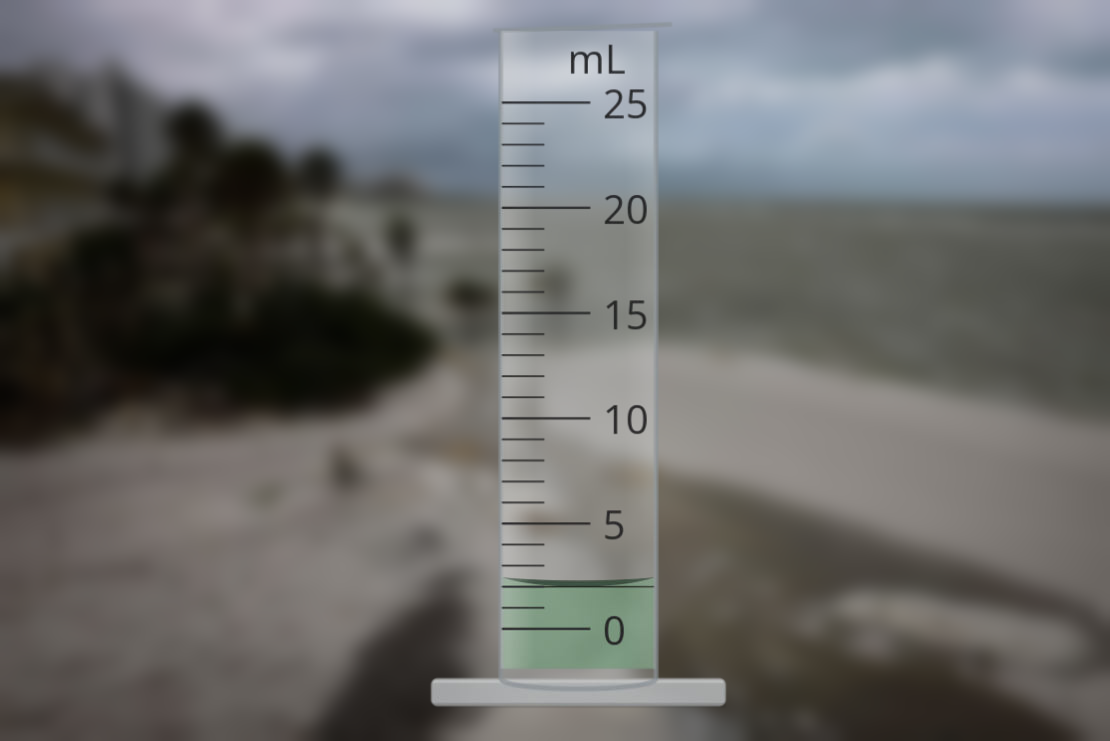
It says 2 mL
